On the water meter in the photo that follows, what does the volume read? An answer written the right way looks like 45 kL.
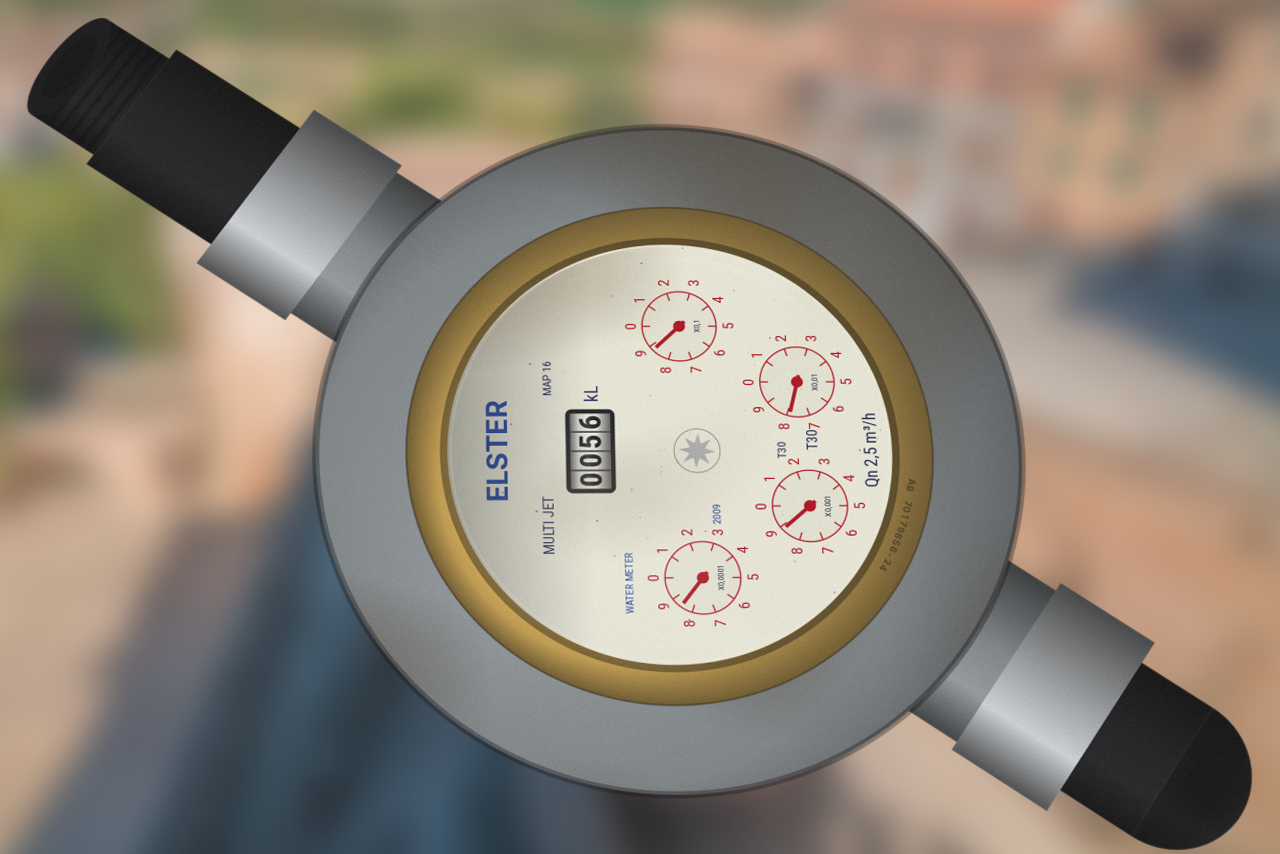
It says 56.8788 kL
